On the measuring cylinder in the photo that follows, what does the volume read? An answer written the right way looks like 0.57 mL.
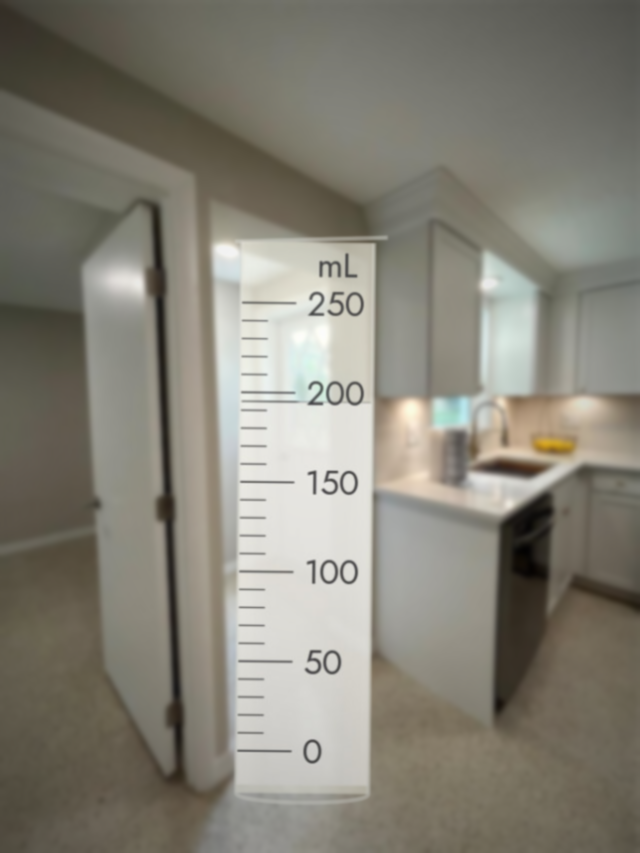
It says 195 mL
